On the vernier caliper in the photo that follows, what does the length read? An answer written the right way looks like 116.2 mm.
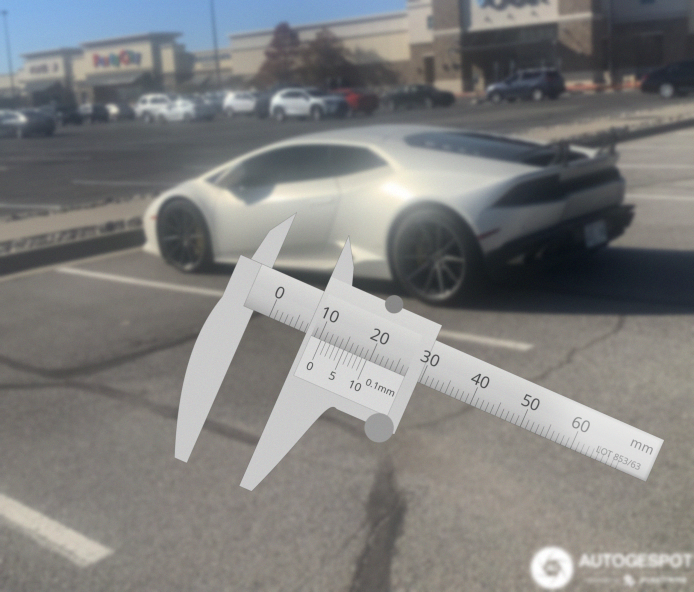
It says 10.4 mm
